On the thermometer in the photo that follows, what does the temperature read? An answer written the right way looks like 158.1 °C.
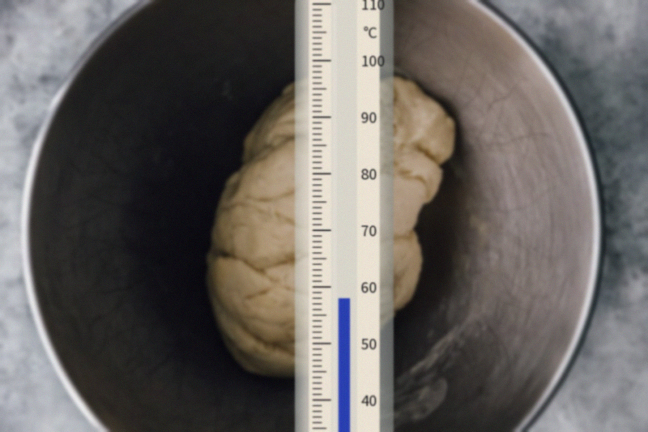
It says 58 °C
